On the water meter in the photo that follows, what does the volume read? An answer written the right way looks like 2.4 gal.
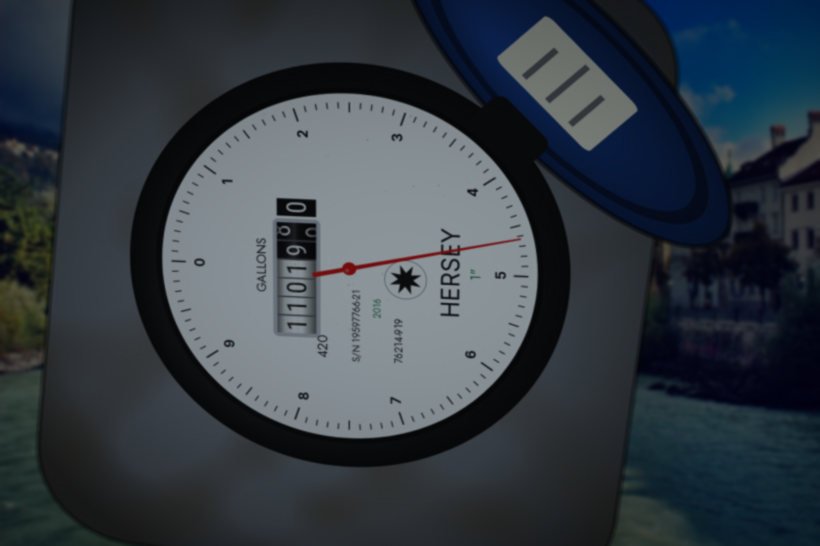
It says 1101984.6 gal
